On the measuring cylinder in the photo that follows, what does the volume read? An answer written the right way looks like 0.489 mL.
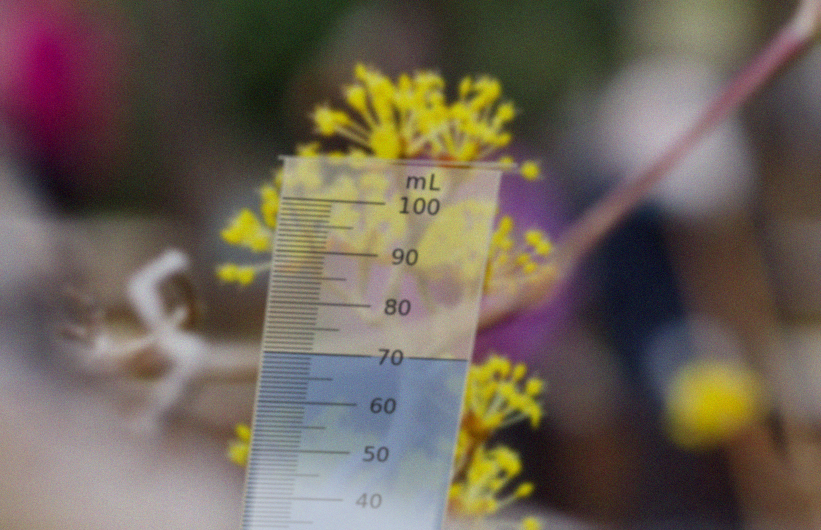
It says 70 mL
